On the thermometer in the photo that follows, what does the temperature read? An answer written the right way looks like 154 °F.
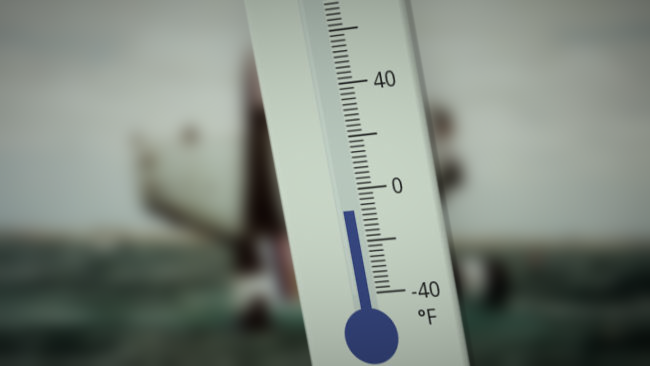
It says -8 °F
